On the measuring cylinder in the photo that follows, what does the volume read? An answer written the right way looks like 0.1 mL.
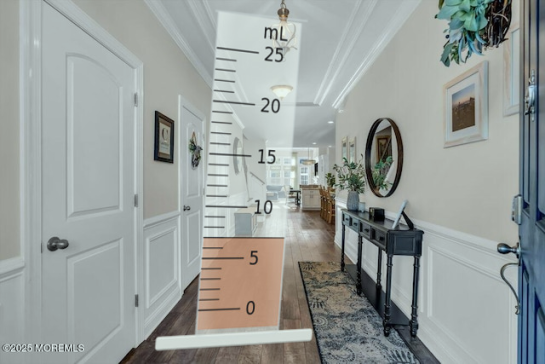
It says 7 mL
